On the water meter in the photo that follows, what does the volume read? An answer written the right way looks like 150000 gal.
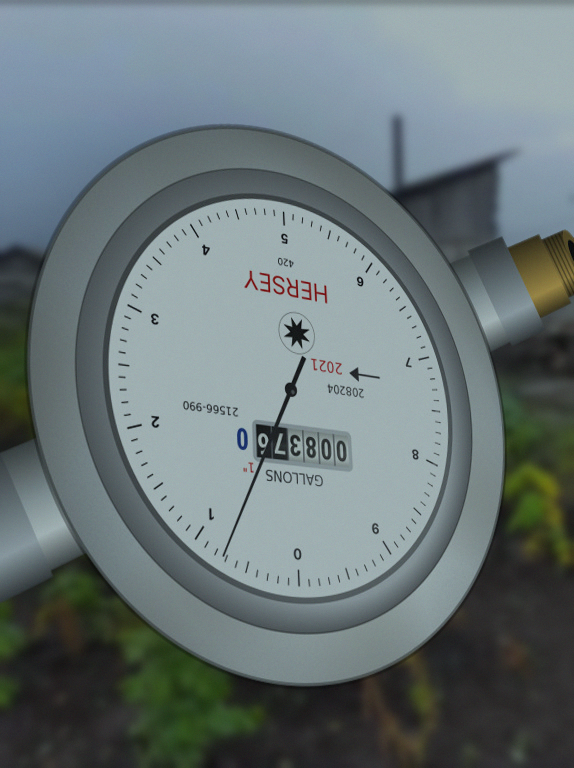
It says 83760.7 gal
